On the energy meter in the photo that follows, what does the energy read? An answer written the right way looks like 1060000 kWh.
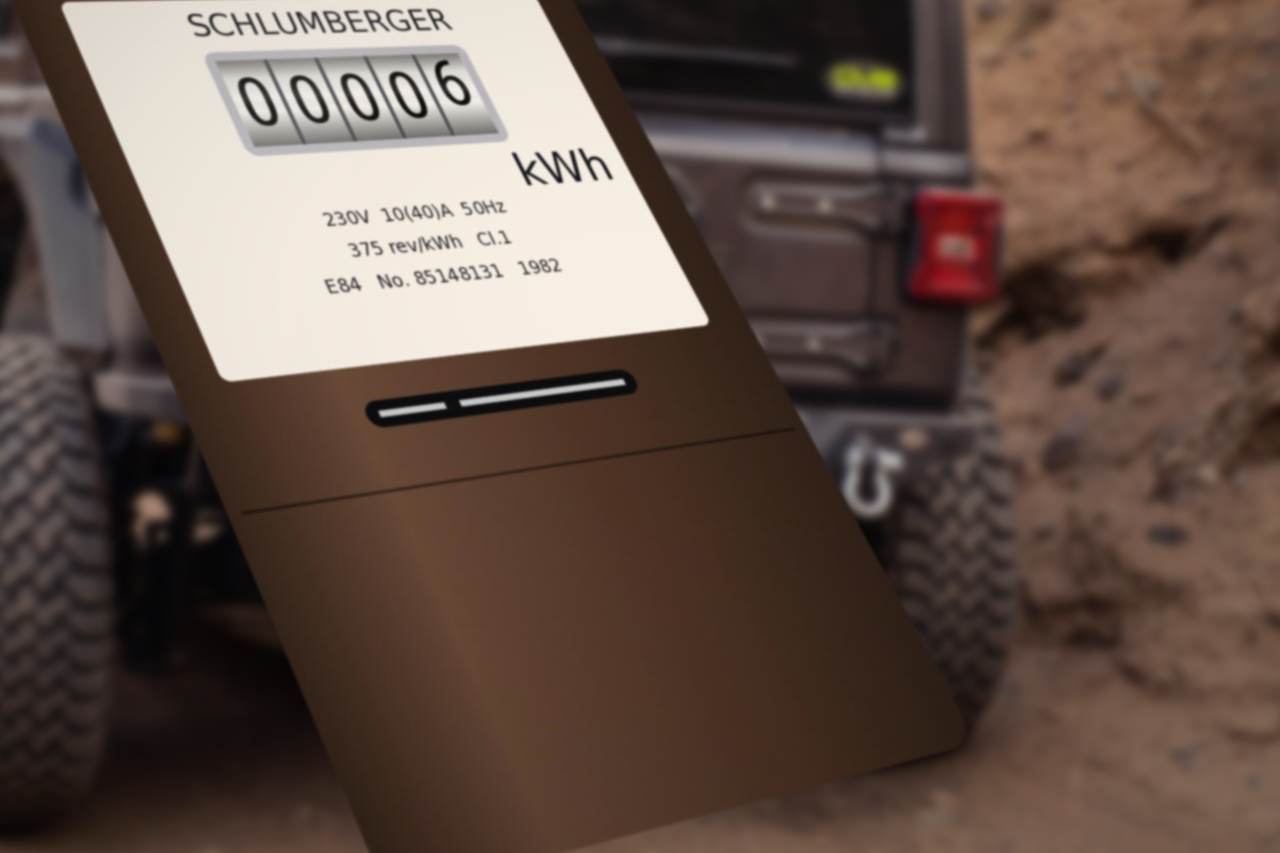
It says 6 kWh
